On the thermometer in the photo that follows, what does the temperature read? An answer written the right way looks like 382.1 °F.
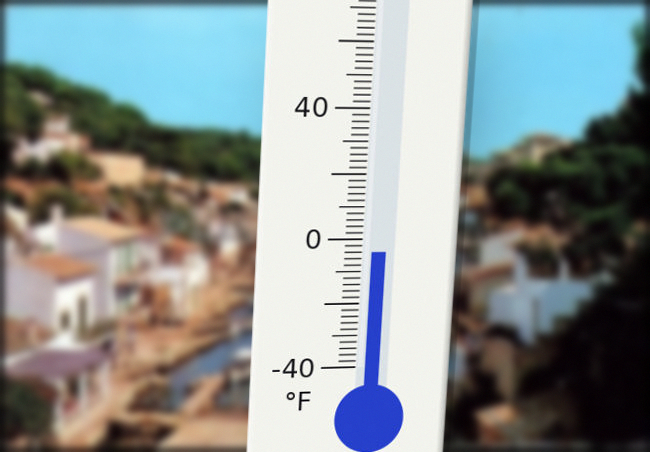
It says -4 °F
